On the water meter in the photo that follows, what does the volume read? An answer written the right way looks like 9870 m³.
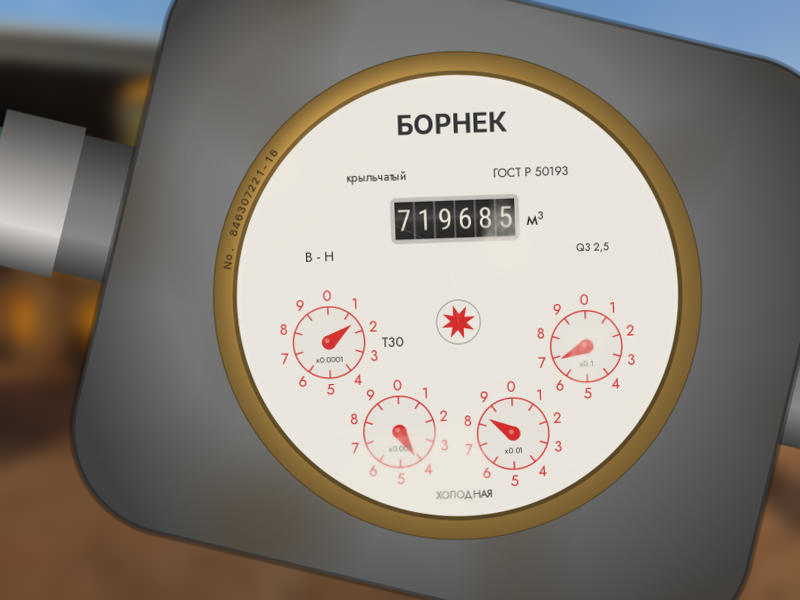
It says 719685.6841 m³
